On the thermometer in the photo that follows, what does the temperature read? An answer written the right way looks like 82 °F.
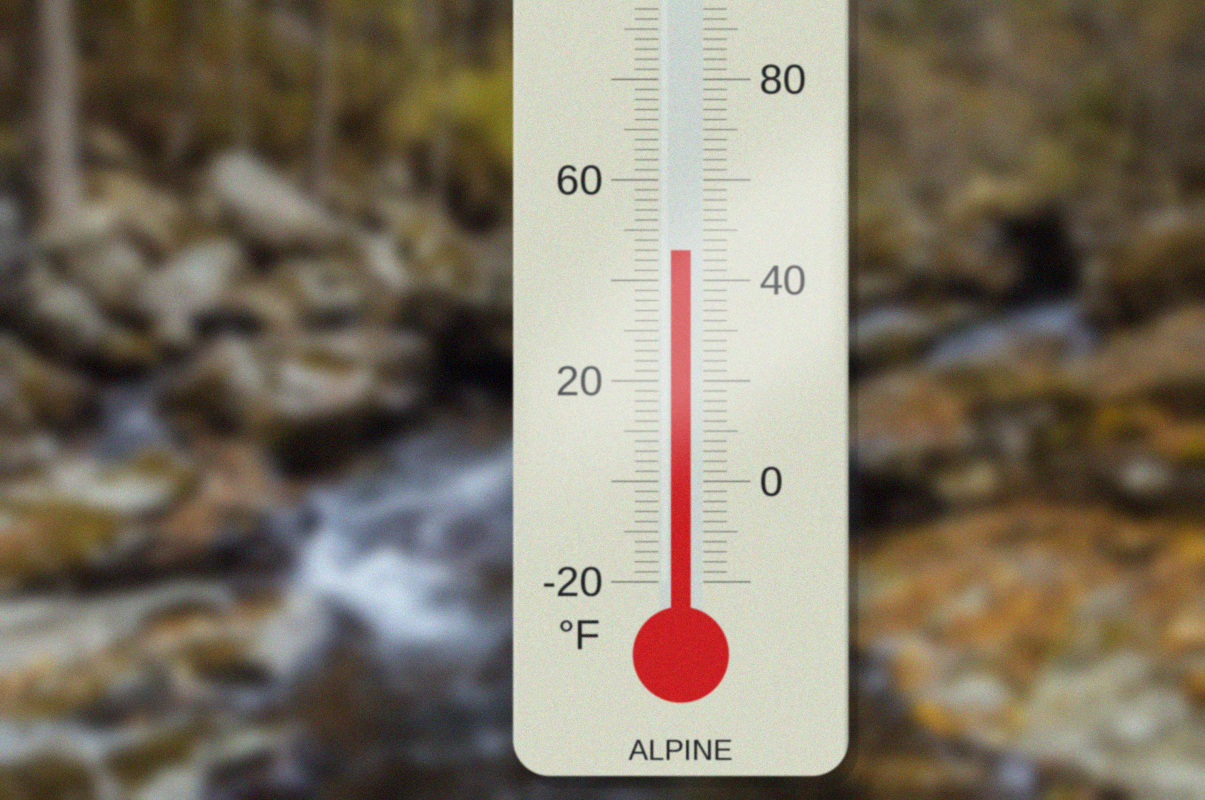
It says 46 °F
